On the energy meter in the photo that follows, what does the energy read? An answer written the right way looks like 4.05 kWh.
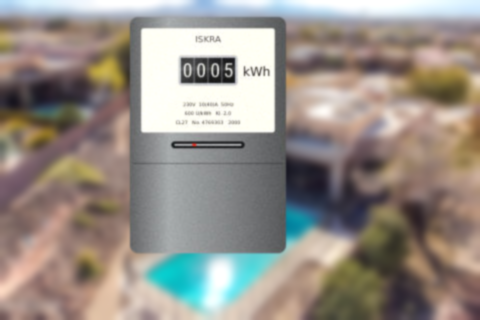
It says 5 kWh
